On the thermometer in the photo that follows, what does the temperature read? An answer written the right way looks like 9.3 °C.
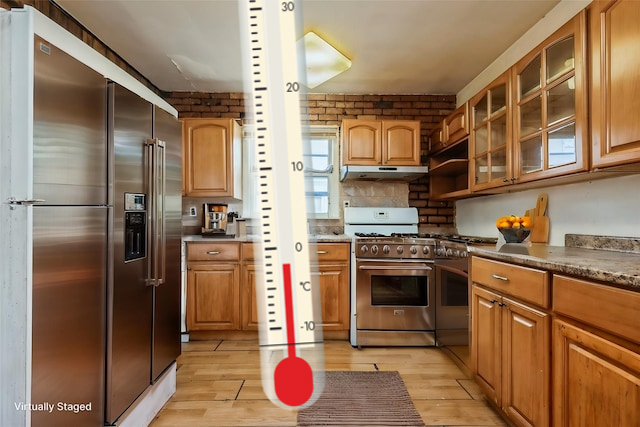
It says -2 °C
